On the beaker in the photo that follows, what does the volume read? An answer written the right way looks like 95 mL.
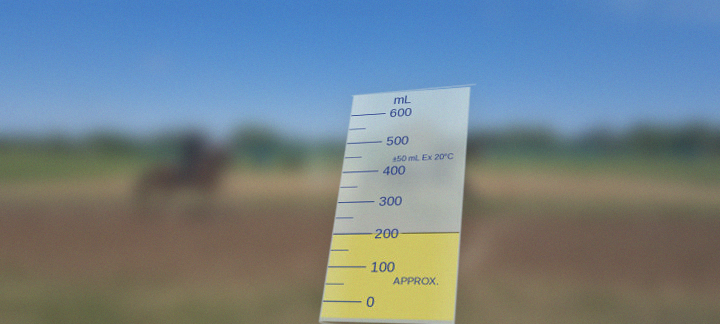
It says 200 mL
